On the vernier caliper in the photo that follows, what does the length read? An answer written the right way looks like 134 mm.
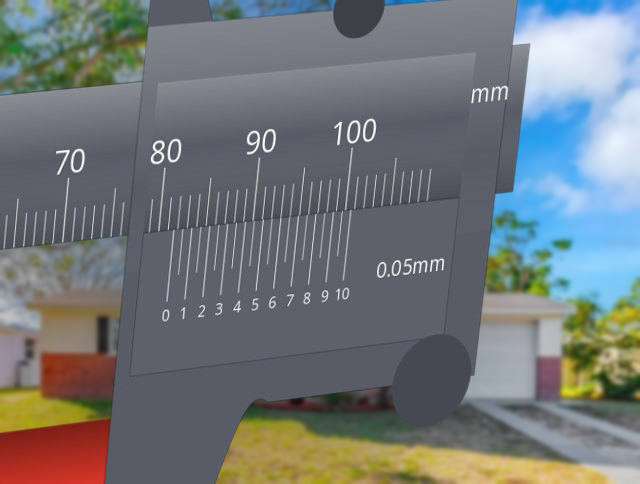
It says 81.6 mm
